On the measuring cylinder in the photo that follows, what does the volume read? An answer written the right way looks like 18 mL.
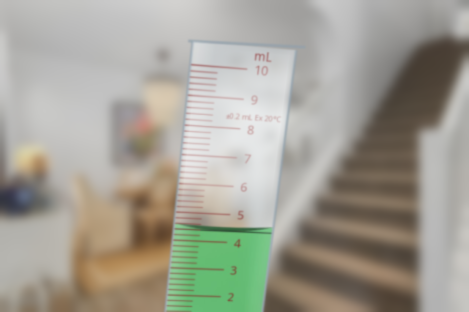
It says 4.4 mL
